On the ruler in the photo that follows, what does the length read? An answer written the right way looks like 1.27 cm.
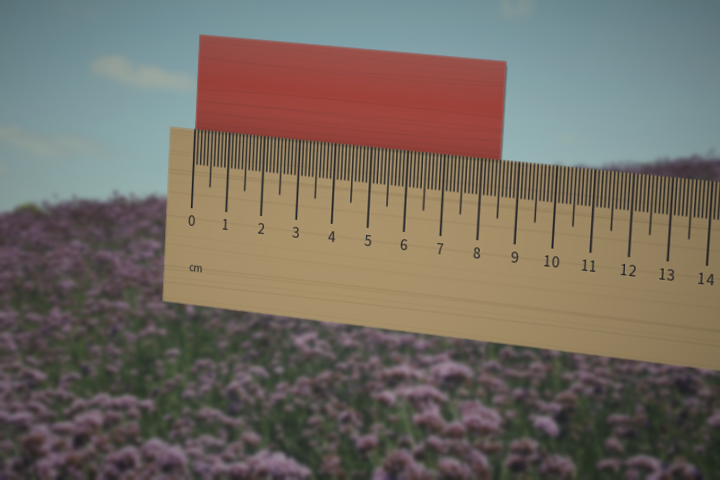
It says 8.5 cm
